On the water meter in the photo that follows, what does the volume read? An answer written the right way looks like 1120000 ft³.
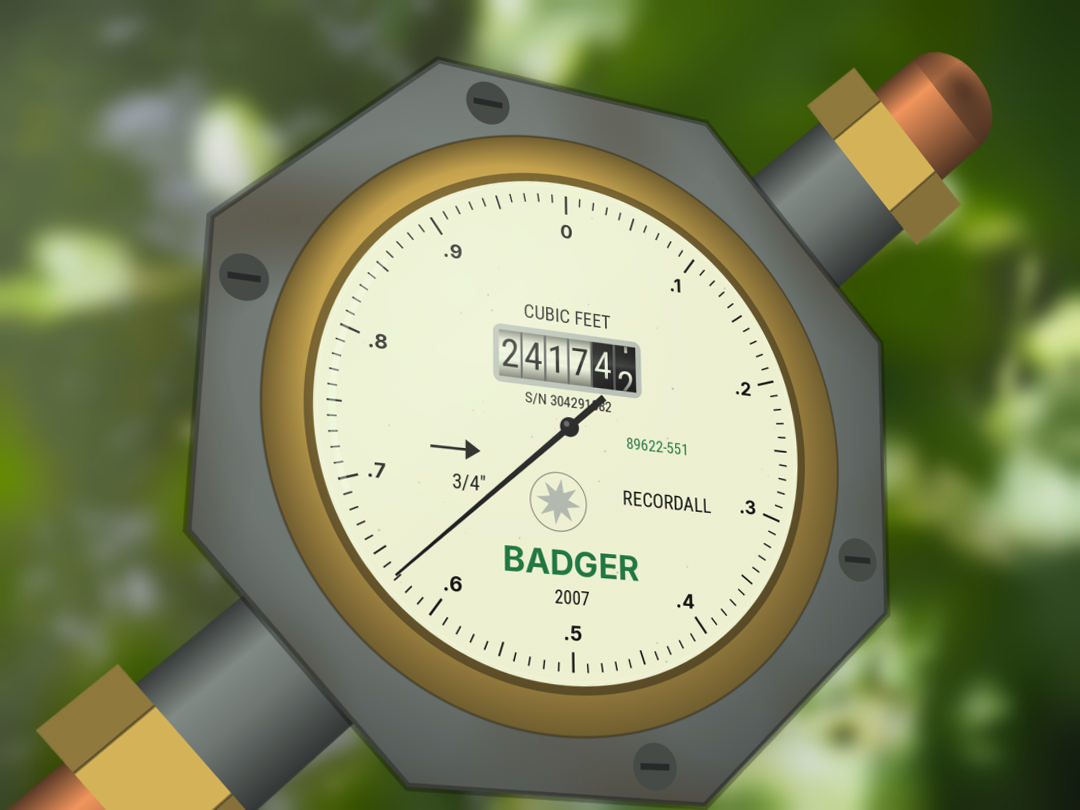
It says 241741.63 ft³
